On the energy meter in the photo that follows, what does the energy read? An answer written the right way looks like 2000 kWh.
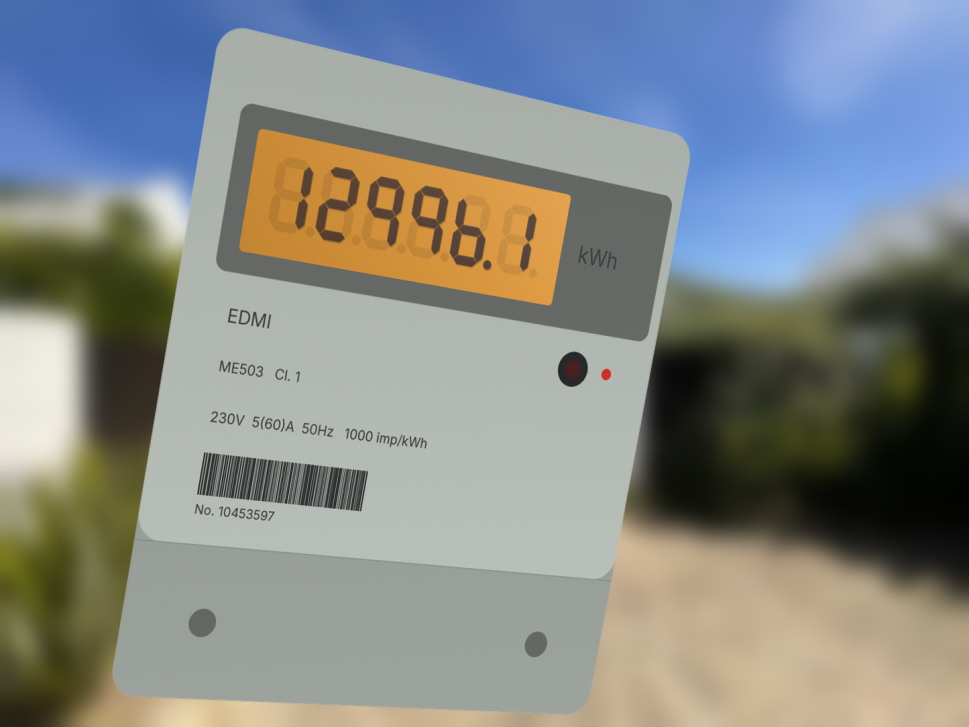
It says 12996.1 kWh
